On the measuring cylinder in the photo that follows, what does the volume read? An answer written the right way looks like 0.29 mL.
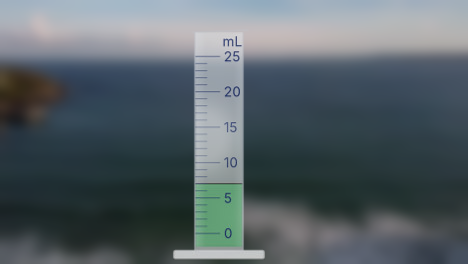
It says 7 mL
